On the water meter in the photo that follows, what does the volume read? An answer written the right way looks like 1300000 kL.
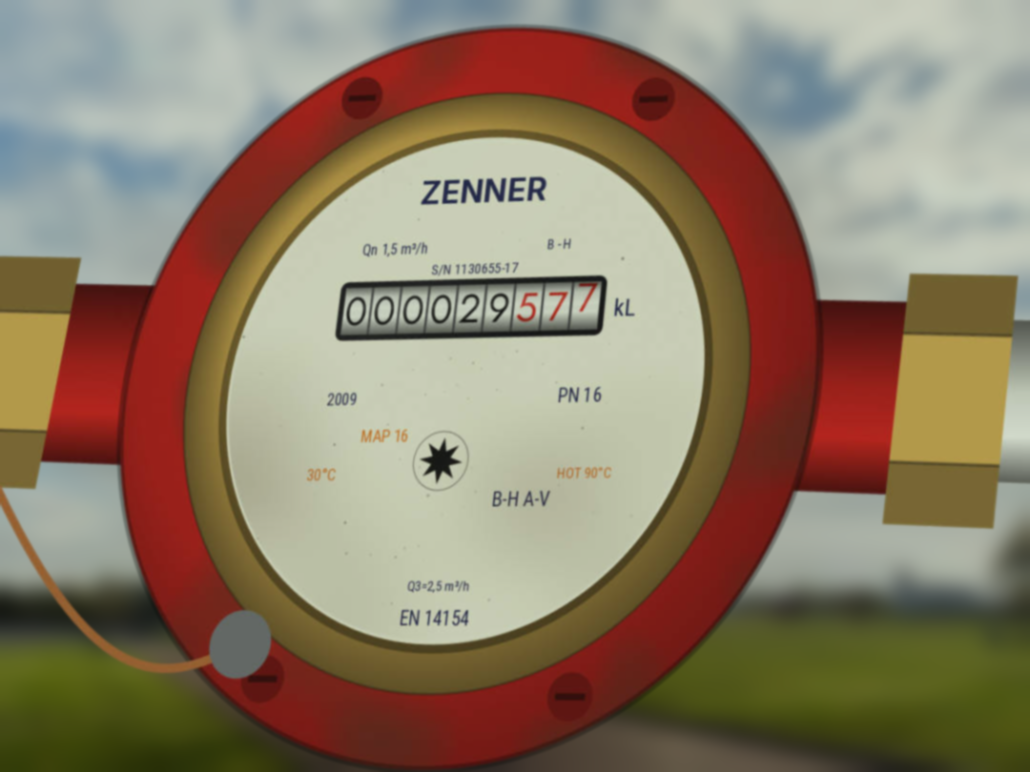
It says 29.577 kL
